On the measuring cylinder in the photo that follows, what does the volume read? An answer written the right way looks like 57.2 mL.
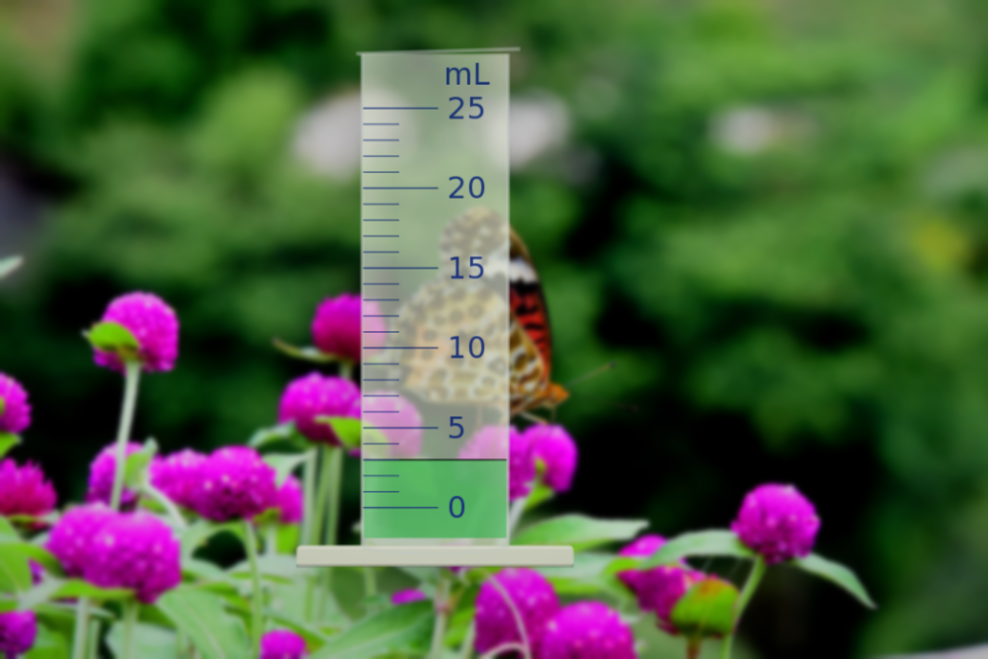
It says 3 mL
